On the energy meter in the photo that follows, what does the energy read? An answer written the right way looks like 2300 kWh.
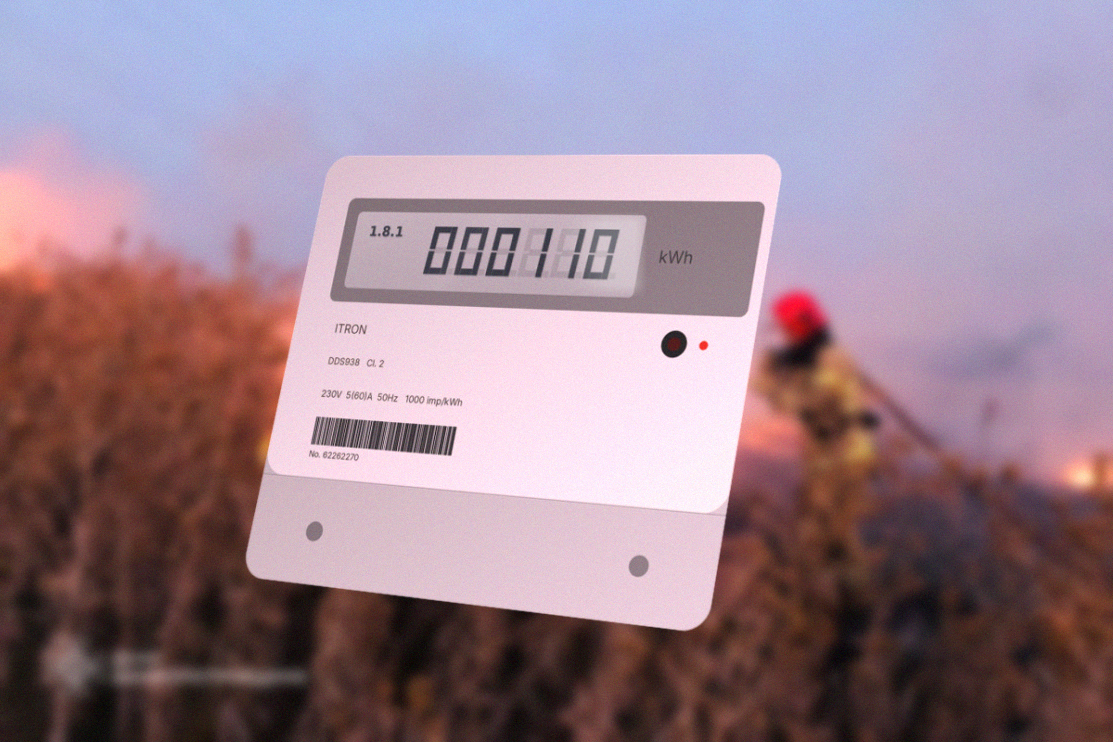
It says 110 kWh
